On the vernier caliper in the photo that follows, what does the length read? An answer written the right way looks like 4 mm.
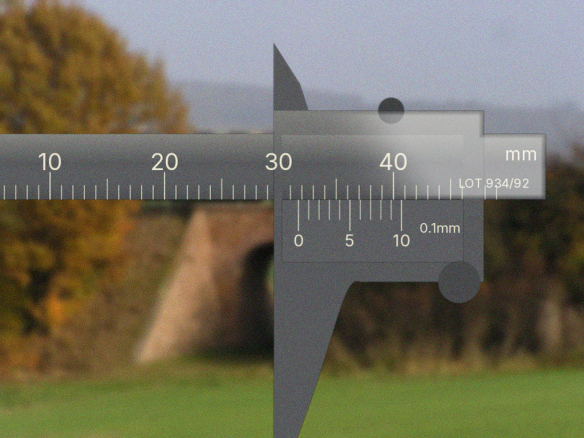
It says 31.7 mm
